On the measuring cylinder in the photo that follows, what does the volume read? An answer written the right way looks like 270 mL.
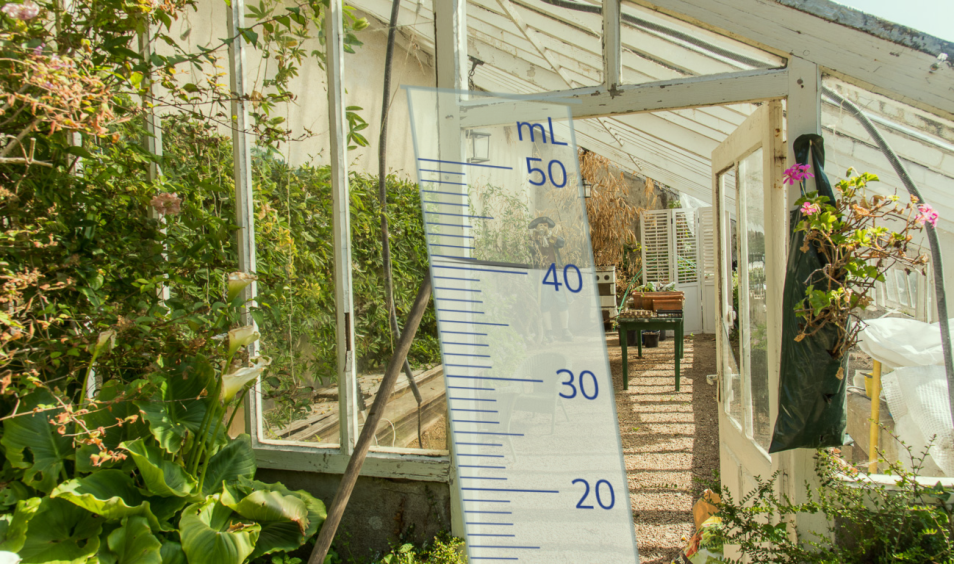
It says 40.5 mL
